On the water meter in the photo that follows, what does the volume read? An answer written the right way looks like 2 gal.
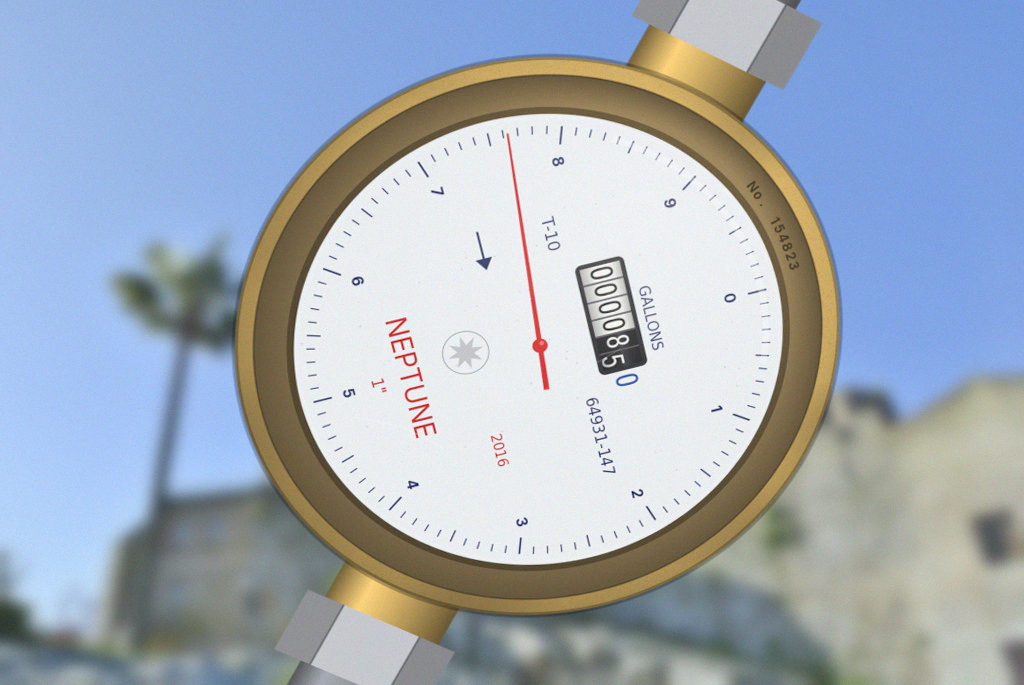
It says 847.6 gal
